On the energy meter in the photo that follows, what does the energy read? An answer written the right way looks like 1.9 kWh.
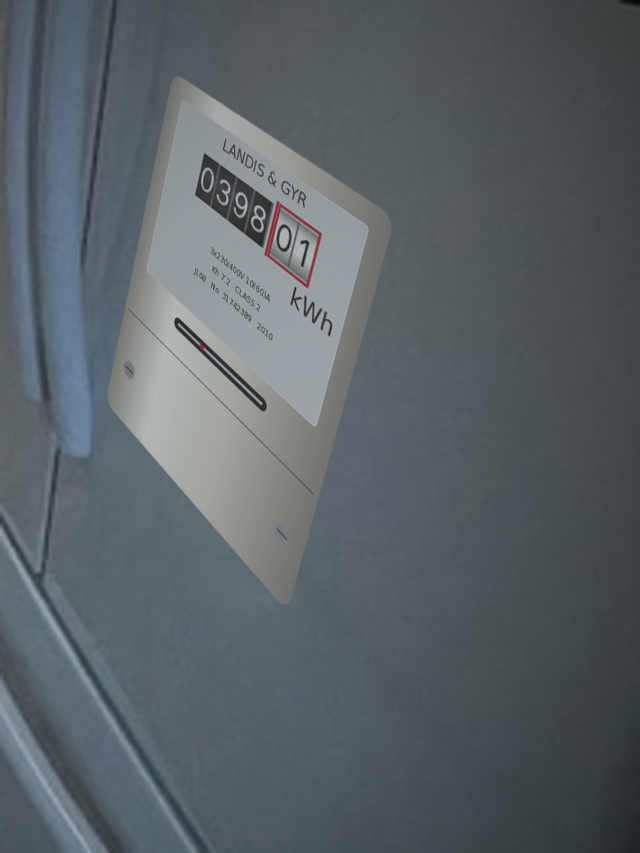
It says 398.01 kWh
